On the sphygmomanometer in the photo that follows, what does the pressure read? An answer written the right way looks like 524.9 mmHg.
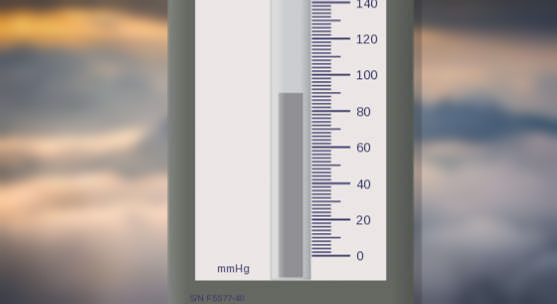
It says 90 mmHg
